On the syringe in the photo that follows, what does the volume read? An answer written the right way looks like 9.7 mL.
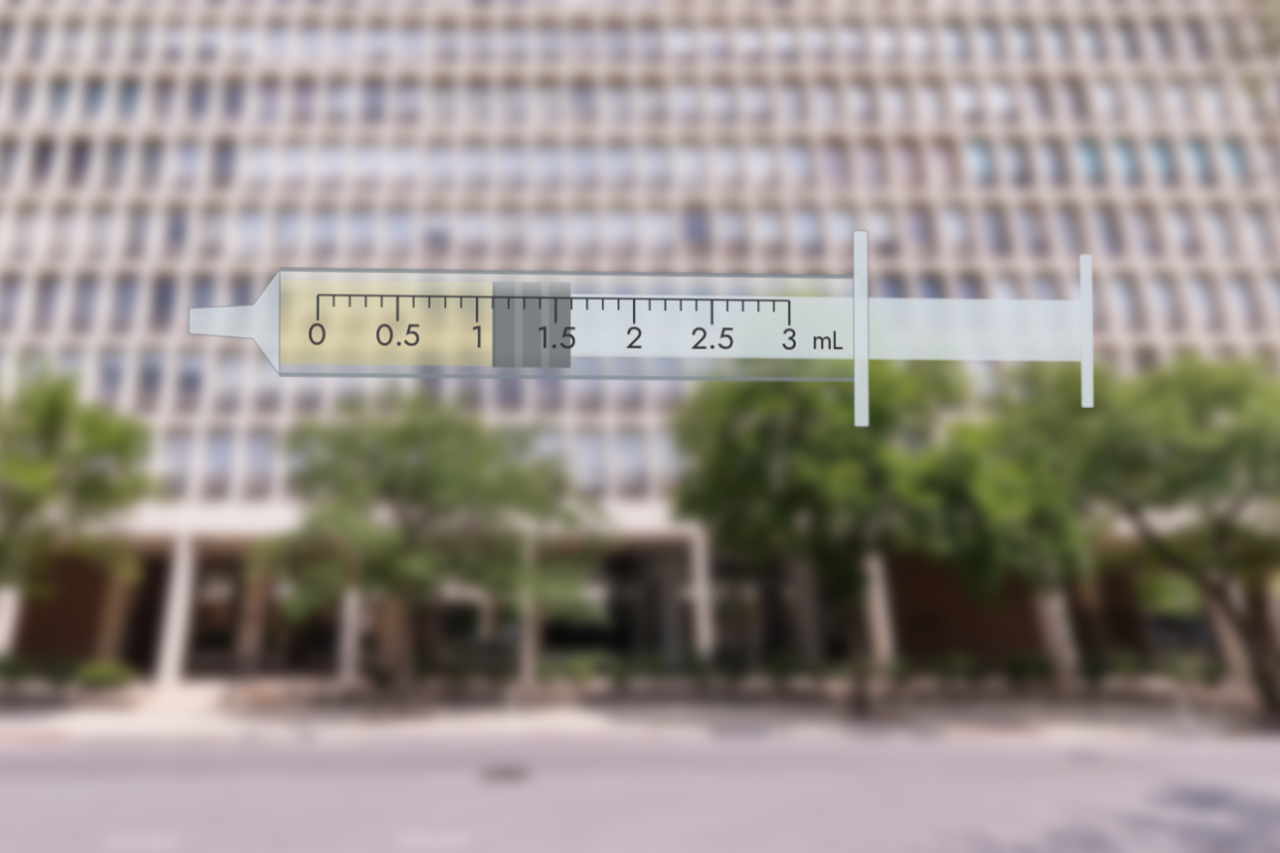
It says 1.1 mL
